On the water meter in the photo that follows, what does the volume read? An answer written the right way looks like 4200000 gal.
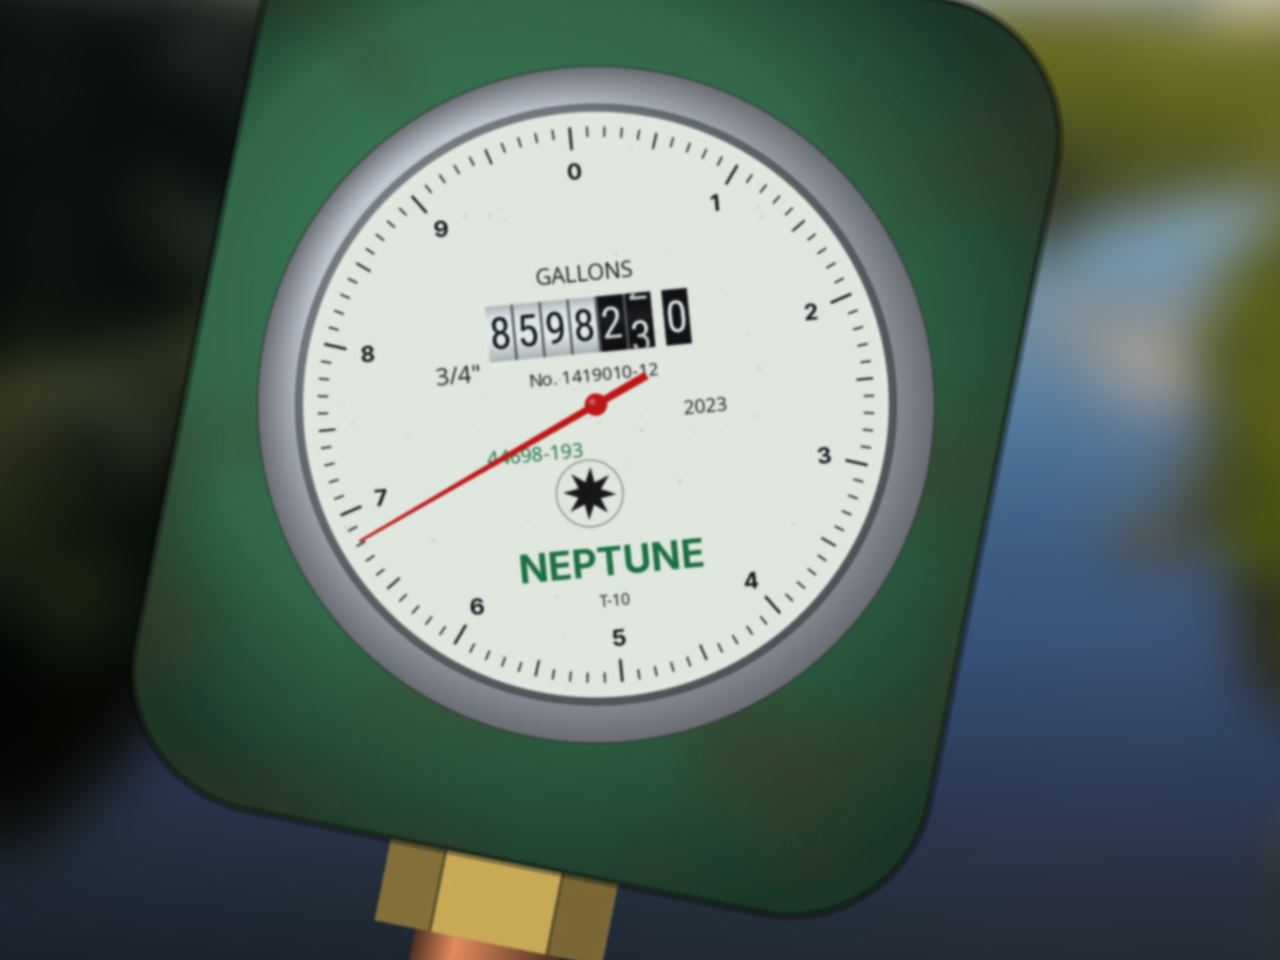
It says 8598226.8 gal
